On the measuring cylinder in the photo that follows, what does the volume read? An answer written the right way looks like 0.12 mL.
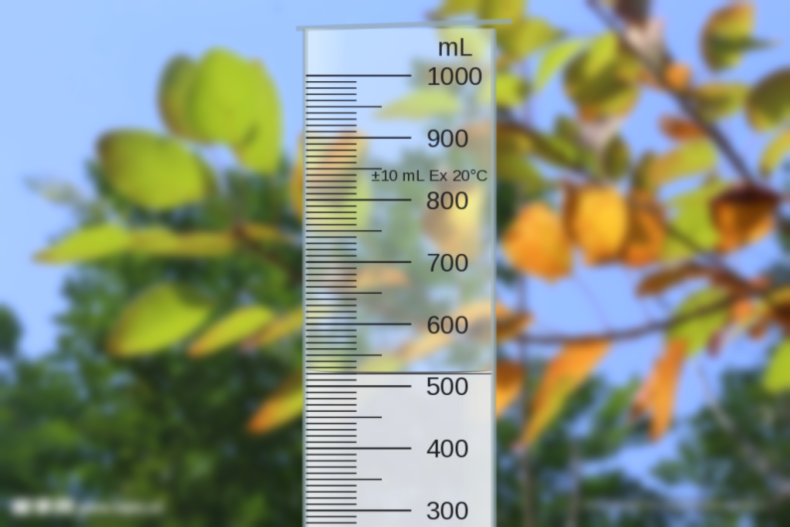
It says 520 mL
